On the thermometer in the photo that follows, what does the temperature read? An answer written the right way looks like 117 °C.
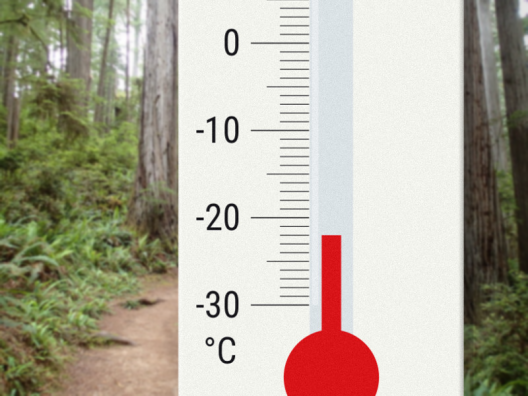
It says -22 °C
